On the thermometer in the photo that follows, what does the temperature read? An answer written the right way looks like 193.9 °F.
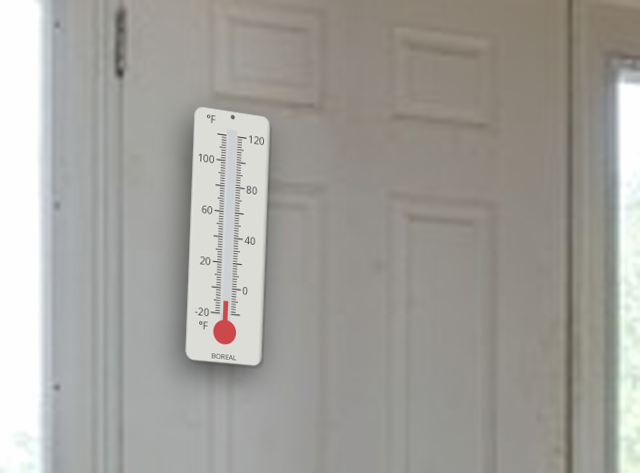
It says -10 °F
